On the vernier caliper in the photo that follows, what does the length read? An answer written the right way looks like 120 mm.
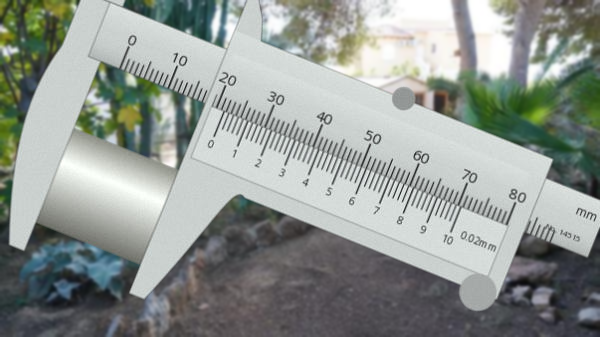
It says 21.6 mm
